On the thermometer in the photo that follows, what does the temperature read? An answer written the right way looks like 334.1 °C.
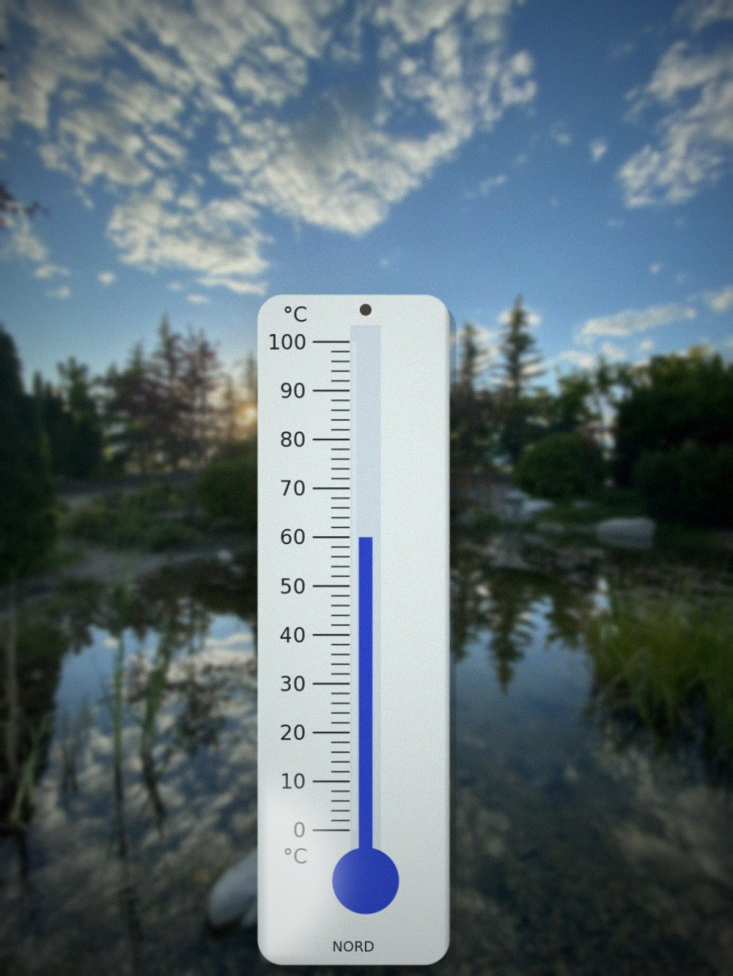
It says 60 °C
